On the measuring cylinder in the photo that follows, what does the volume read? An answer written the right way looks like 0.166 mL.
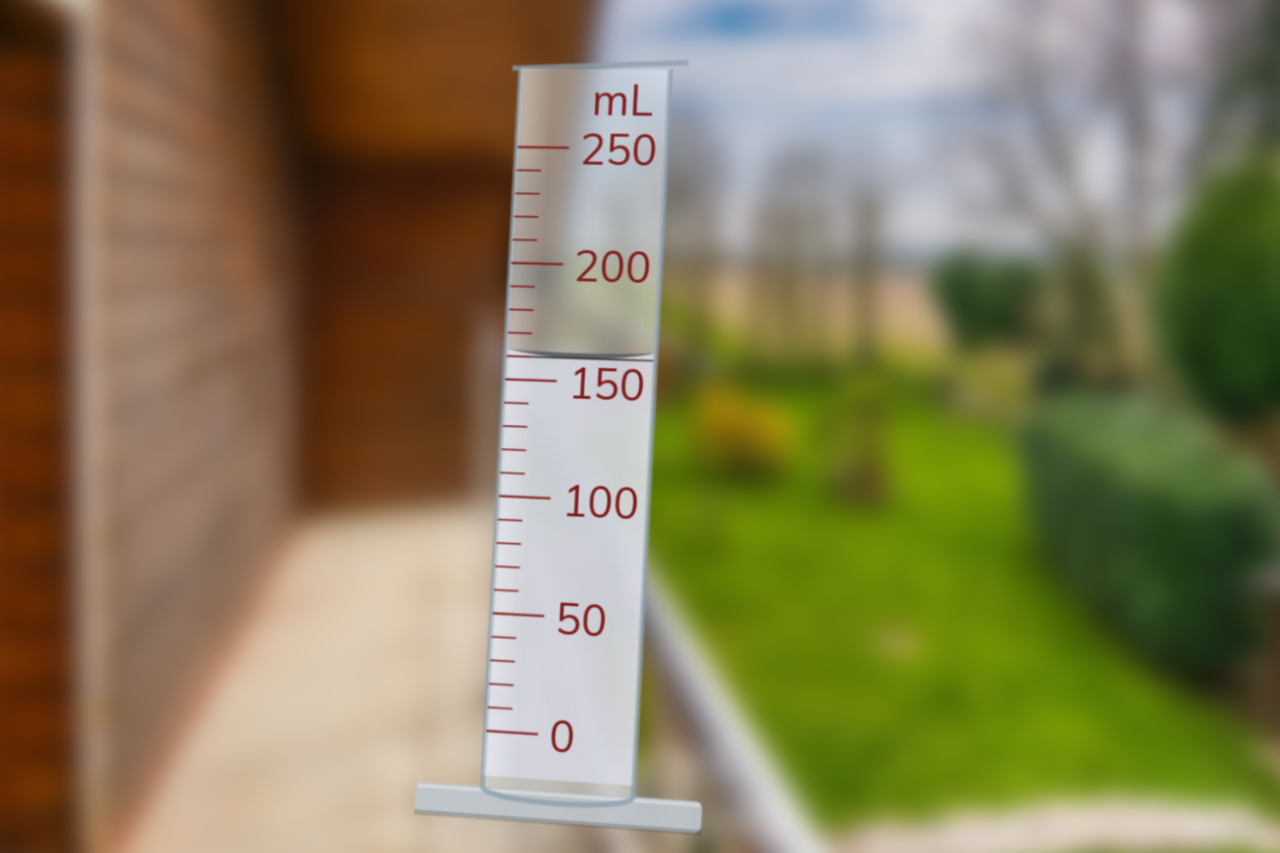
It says 160 mL
